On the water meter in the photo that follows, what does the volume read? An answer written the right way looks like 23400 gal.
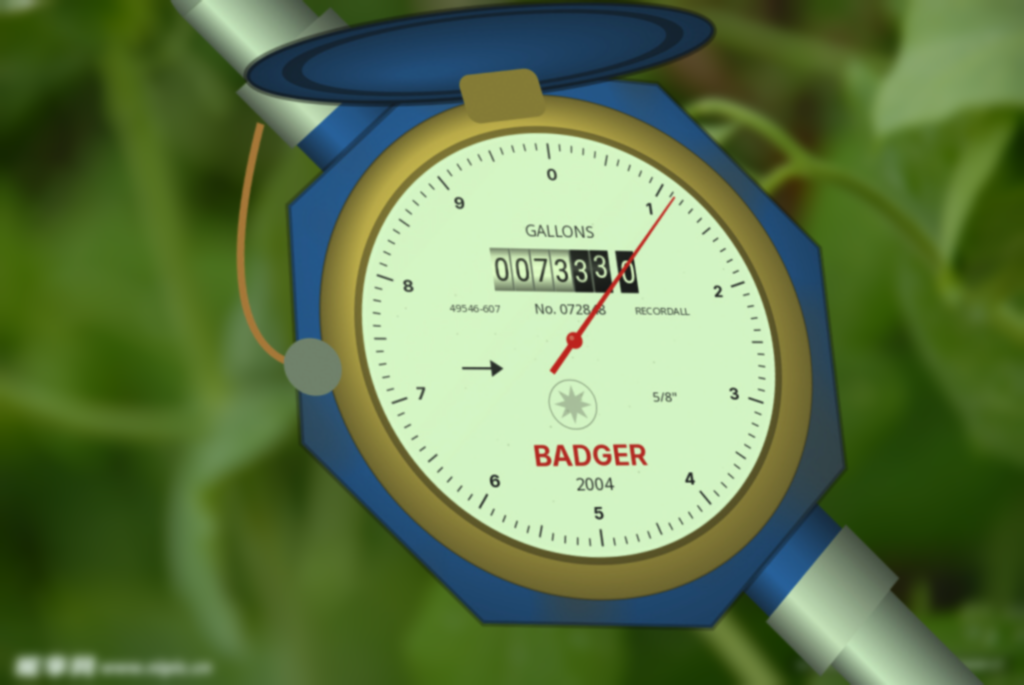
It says 73331.1 gal
